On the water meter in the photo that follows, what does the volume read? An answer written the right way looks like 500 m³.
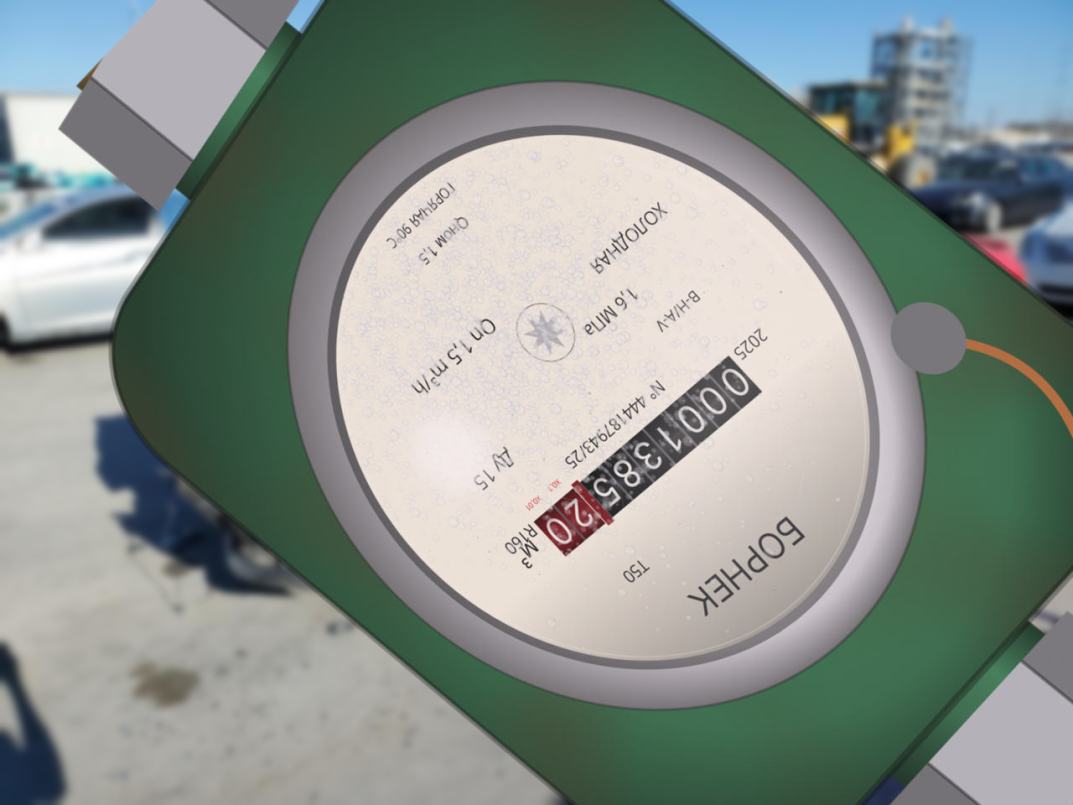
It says 1385.20 m³
